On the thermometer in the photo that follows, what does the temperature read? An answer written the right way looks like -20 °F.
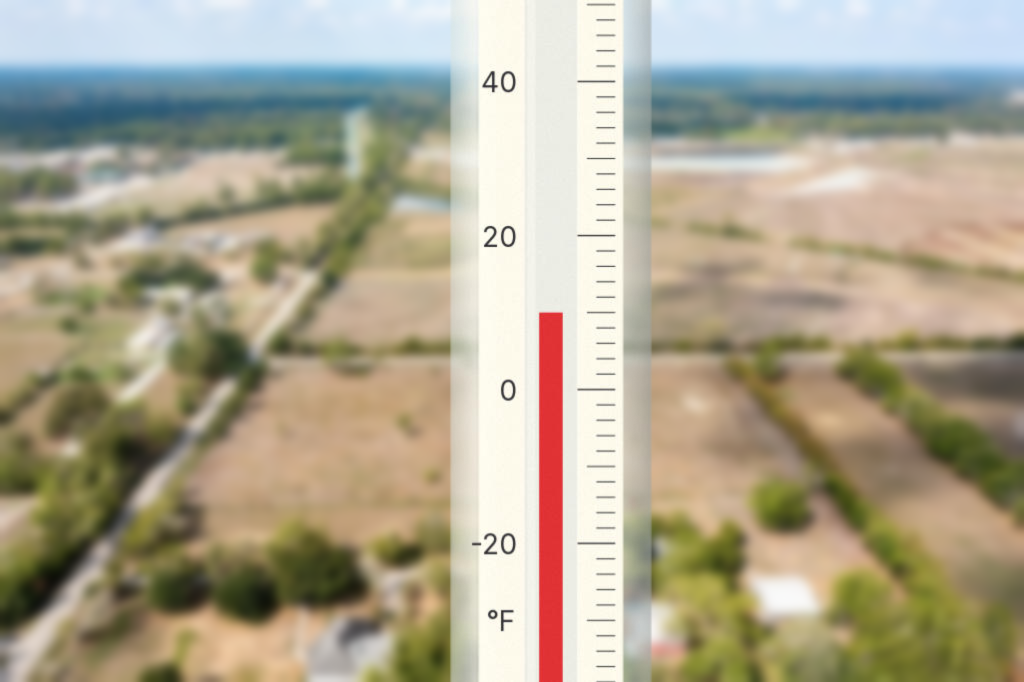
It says 10 °F
